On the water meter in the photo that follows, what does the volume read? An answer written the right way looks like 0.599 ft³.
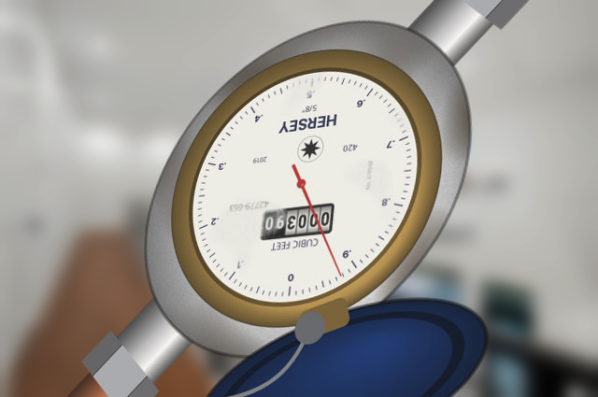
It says 389.92 ft³
